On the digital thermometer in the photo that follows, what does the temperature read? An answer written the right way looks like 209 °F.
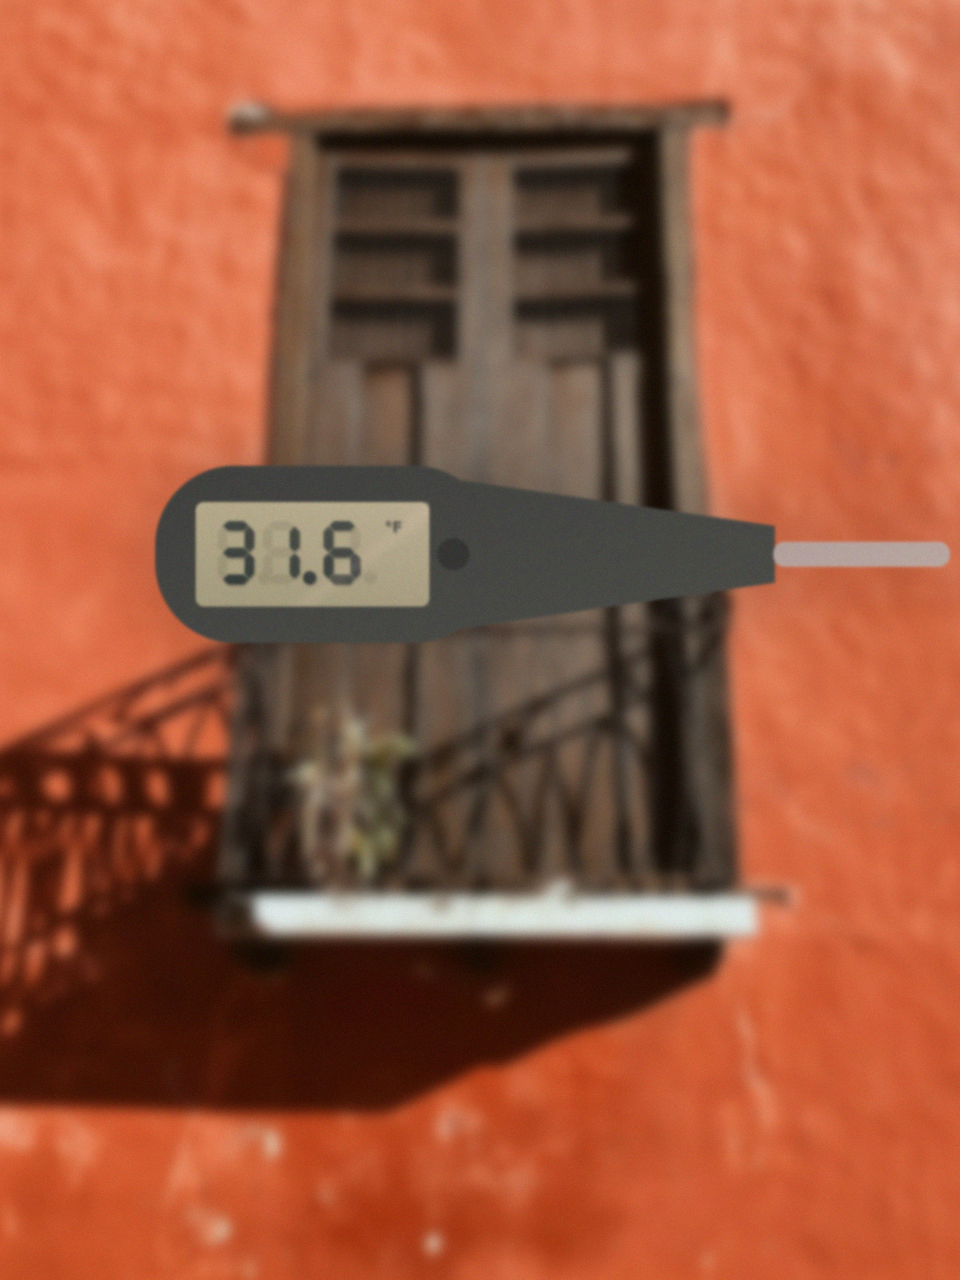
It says 31.6 °F
